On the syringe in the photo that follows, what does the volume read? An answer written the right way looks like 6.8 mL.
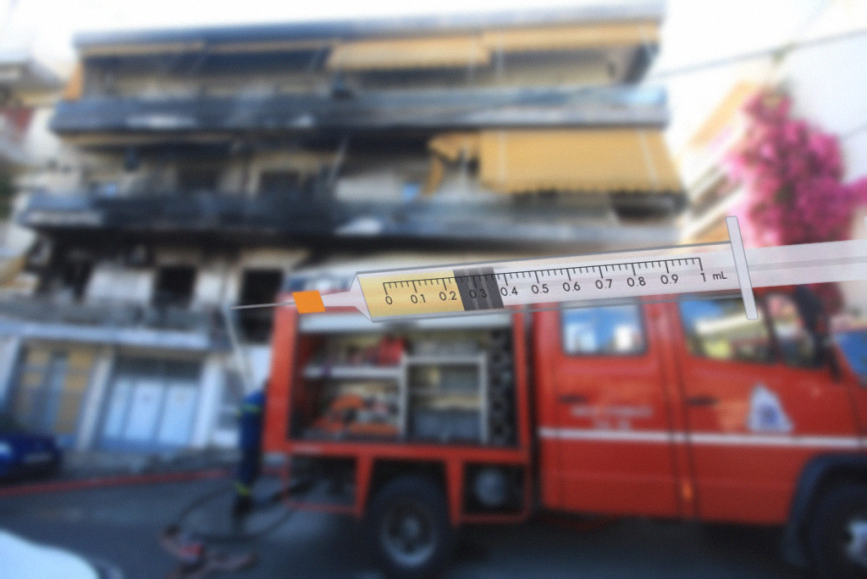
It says 0.24 mL
